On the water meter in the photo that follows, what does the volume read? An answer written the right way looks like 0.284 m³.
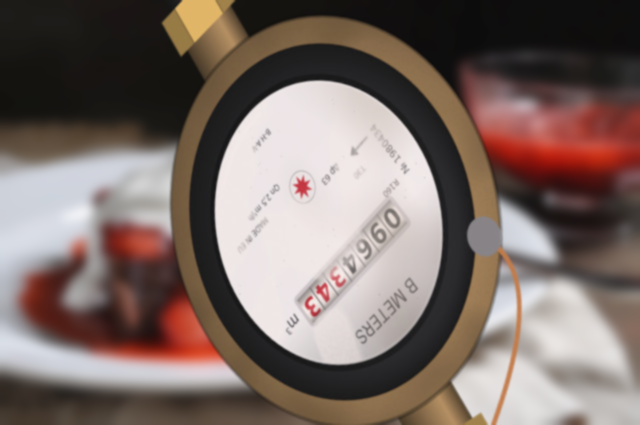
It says 964.343 m³
